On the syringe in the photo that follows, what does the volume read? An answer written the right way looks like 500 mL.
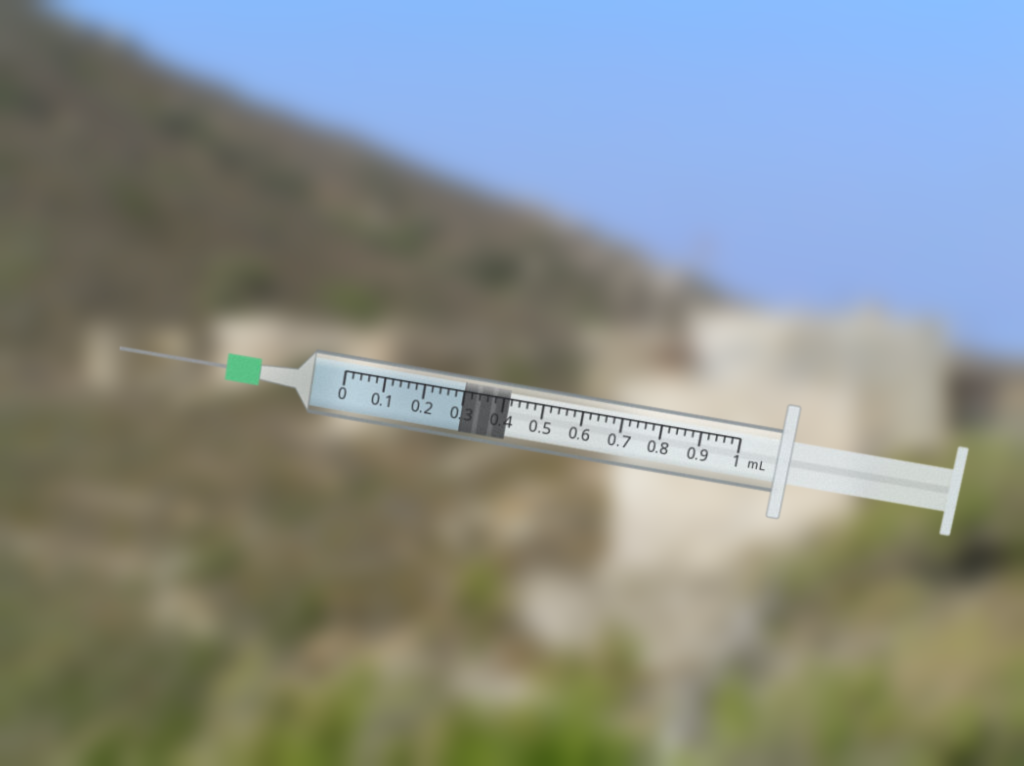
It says 0.3 mL
